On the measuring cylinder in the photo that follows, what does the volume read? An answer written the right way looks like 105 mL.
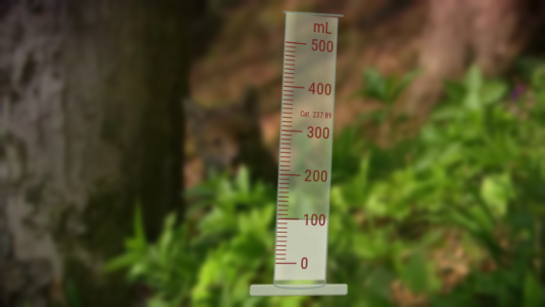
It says 100 mL
